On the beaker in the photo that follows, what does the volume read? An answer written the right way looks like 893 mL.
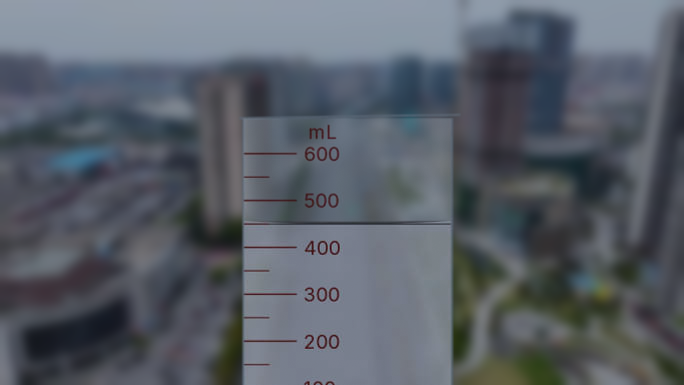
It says 450 mL
